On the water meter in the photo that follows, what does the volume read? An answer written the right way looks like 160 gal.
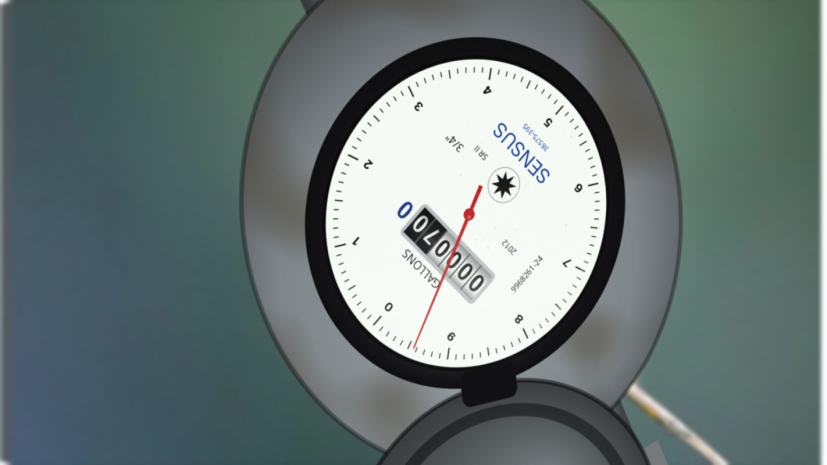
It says 699.4 gal
